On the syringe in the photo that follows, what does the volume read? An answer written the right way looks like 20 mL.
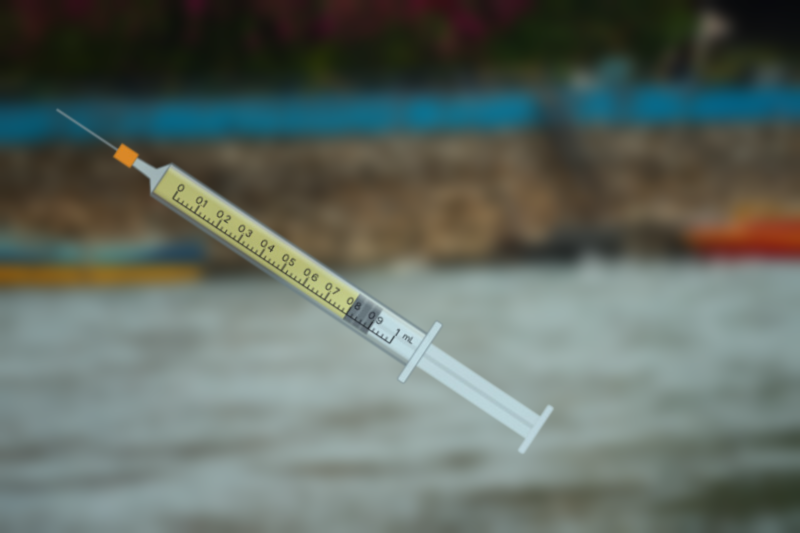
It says 0.8 mL
